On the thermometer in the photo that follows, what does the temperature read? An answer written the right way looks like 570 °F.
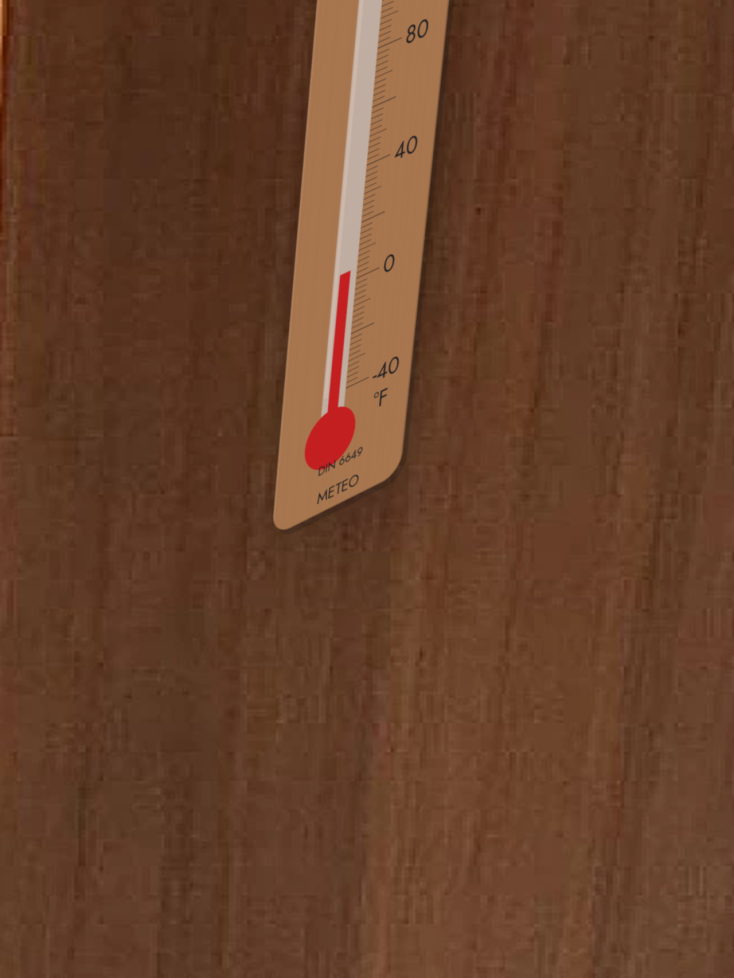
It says 4 °F
